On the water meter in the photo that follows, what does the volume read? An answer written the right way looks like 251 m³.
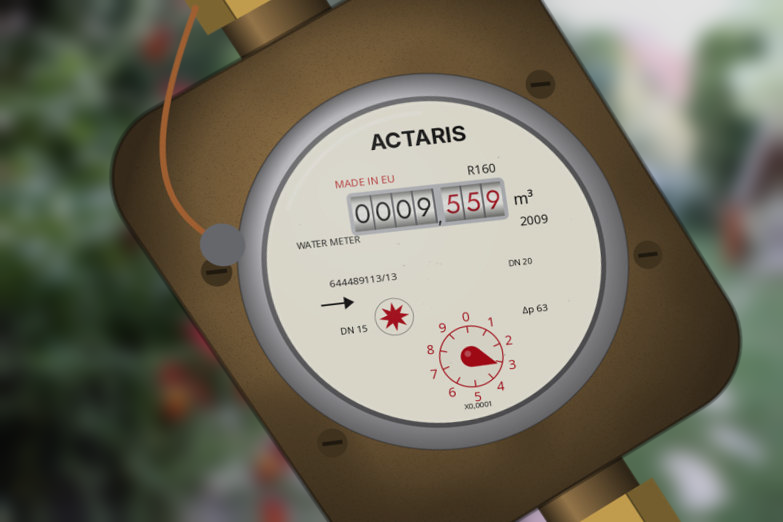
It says 9.5593 m³
